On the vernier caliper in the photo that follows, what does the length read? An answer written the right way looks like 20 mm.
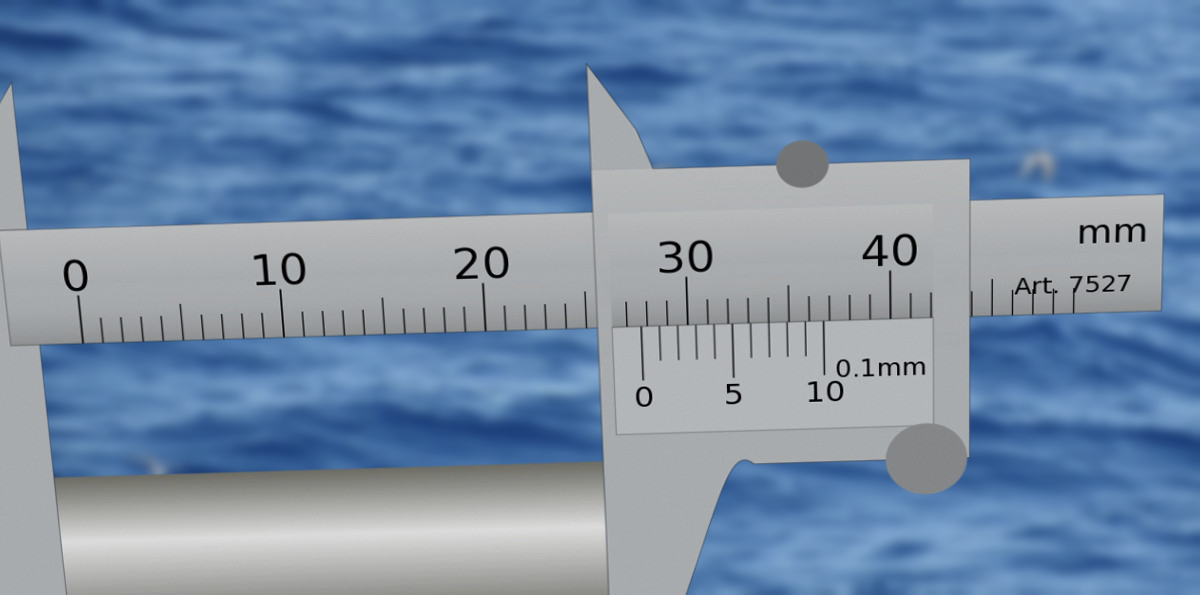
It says 27.7 mm
